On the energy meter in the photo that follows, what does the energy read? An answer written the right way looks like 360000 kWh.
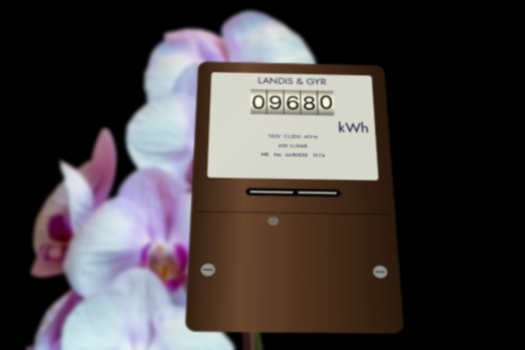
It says 9680 kWh
